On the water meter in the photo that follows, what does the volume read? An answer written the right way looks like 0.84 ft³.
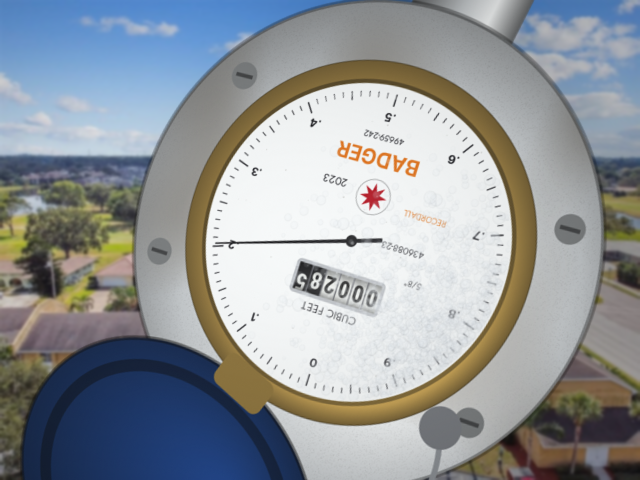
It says 285.20 ft³
